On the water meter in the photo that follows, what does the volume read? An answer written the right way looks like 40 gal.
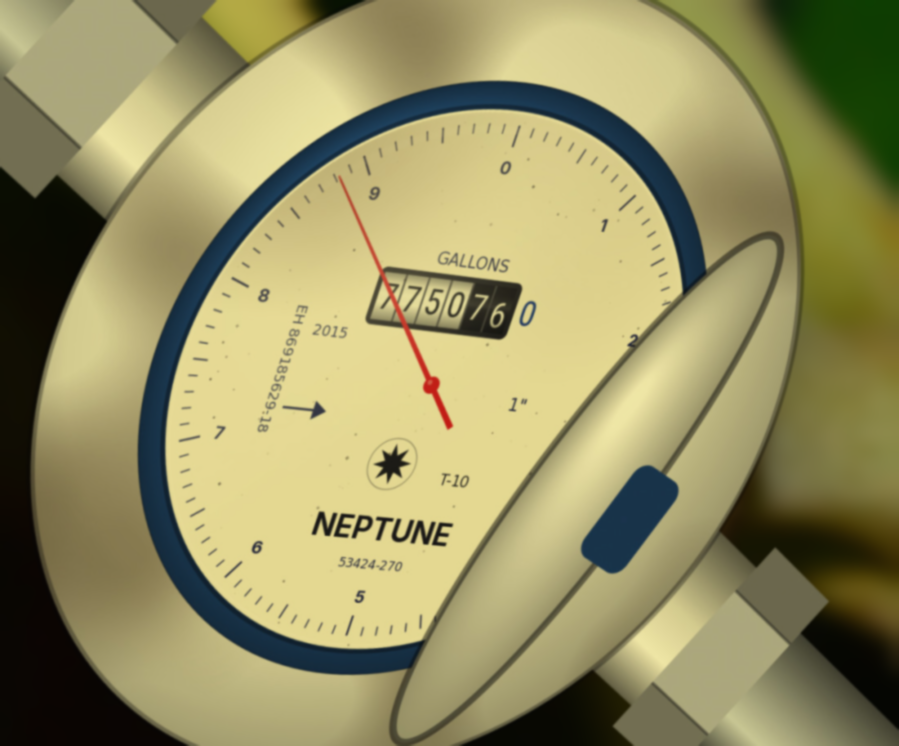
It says 7750758.8 gal
